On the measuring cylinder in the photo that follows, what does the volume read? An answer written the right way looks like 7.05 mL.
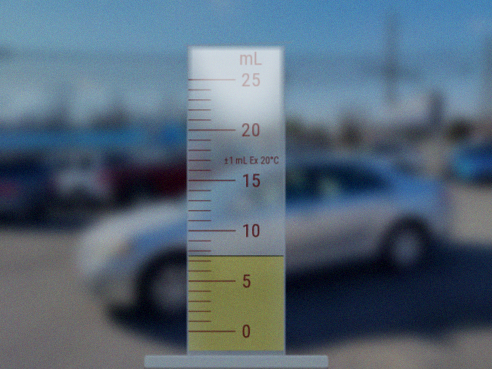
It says 7.5 mL
